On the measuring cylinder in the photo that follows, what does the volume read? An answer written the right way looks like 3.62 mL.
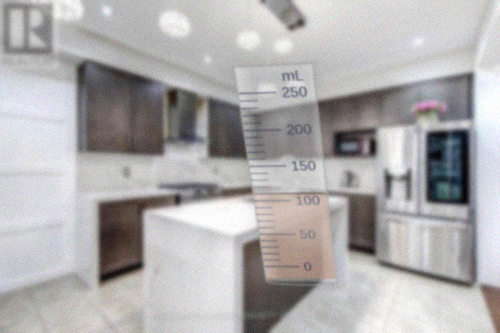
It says 110 mL
